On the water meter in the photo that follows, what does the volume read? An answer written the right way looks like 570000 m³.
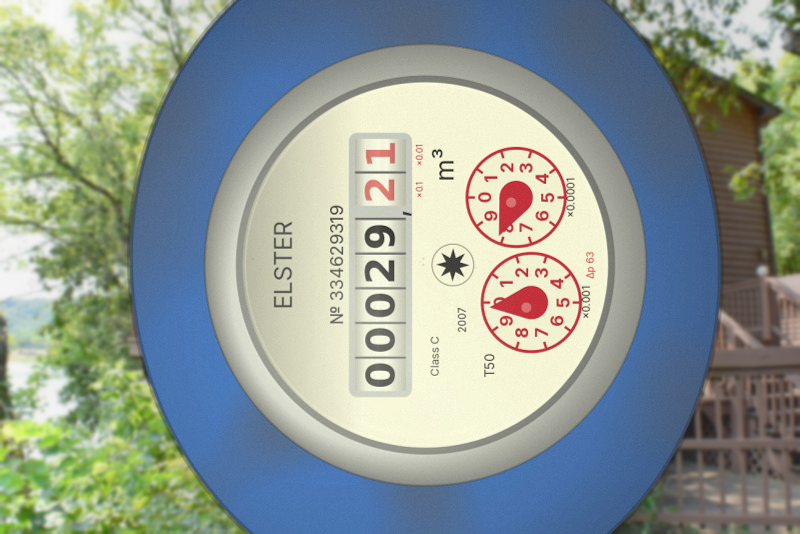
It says 29.2098 m³
